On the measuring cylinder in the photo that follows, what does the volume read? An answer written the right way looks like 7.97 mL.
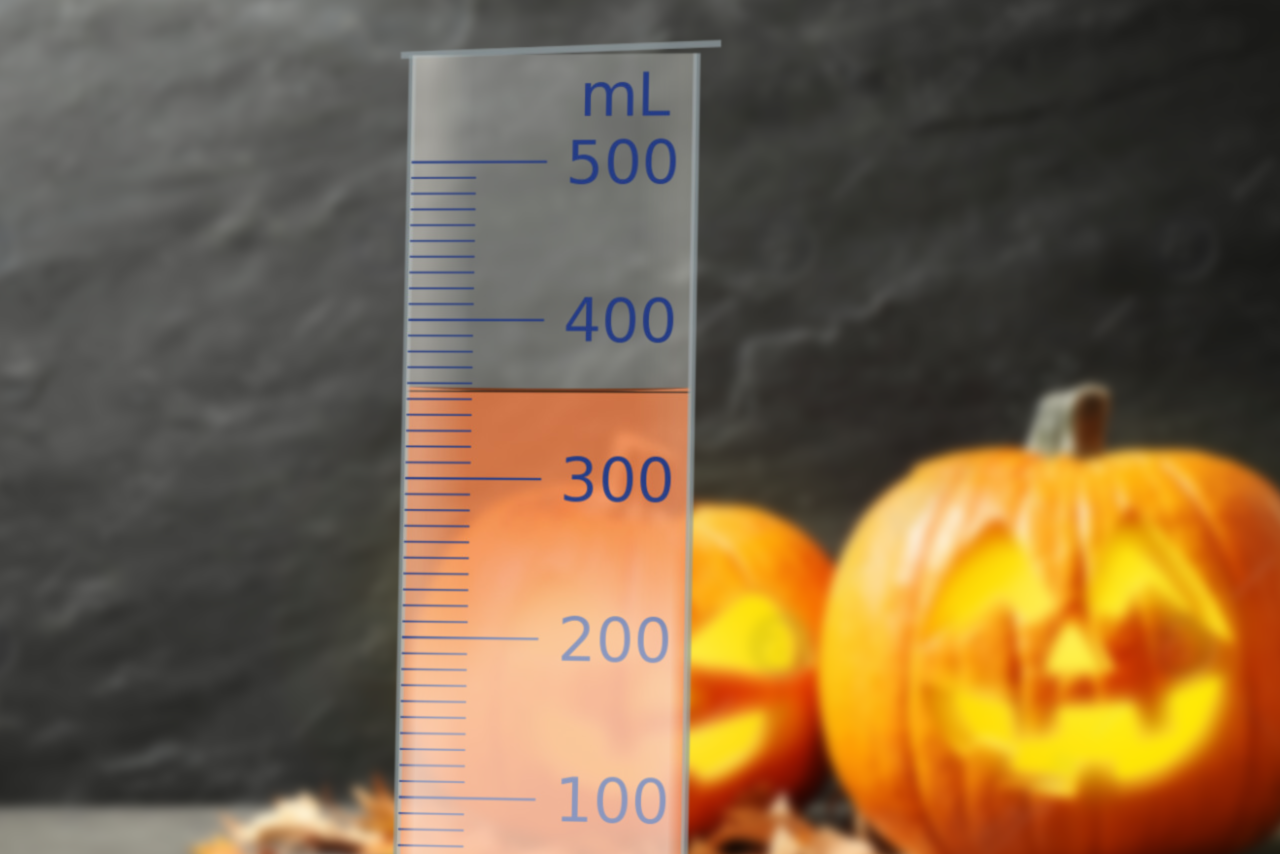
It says 355 mL
